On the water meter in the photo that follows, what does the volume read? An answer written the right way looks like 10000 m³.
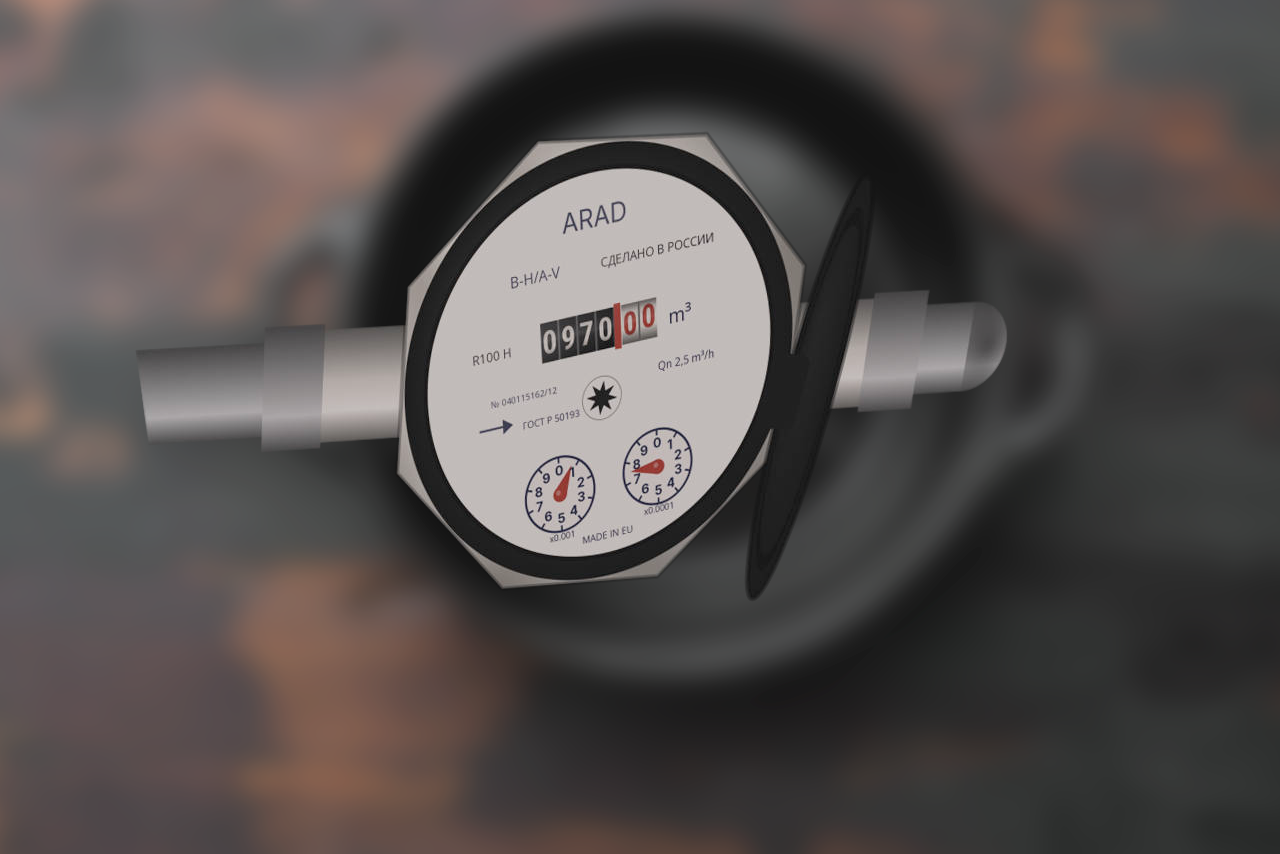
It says 970.0007 m³
